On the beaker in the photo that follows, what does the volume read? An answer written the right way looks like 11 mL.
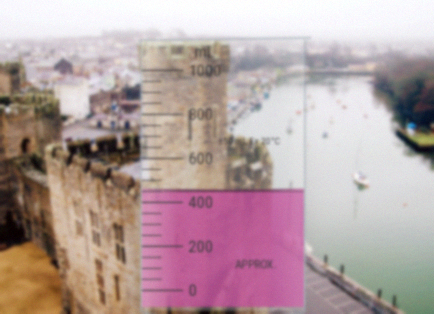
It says 450 mL
